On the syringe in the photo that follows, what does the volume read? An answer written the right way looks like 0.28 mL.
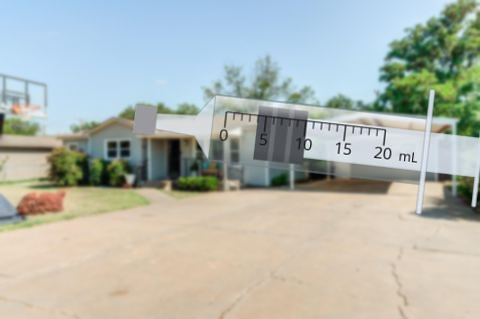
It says 4 mL
